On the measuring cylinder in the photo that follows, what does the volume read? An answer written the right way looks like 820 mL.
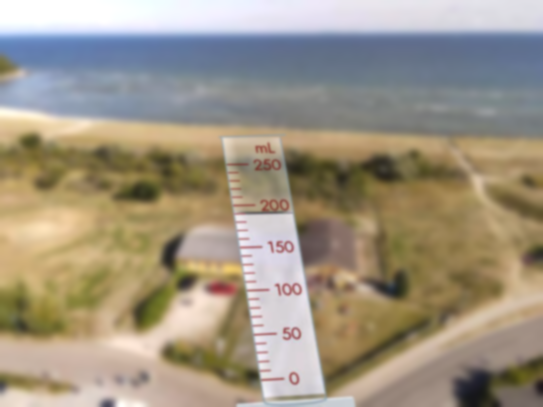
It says 190 mL
